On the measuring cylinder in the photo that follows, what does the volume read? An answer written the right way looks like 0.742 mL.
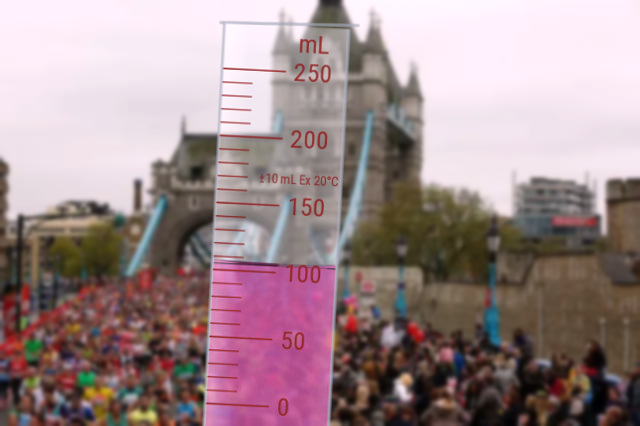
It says 105 mL
